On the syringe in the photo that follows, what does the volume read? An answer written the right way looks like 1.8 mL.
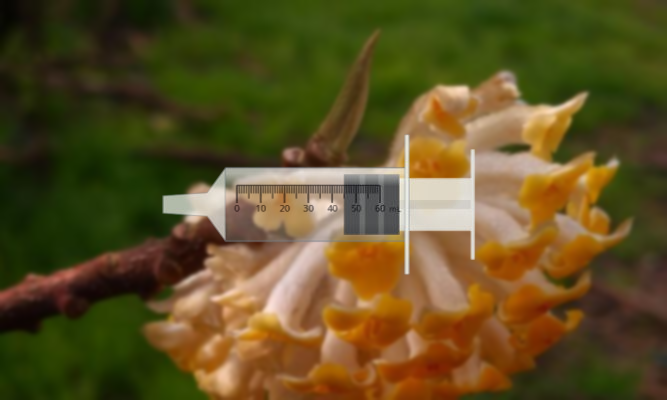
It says 45 mL
